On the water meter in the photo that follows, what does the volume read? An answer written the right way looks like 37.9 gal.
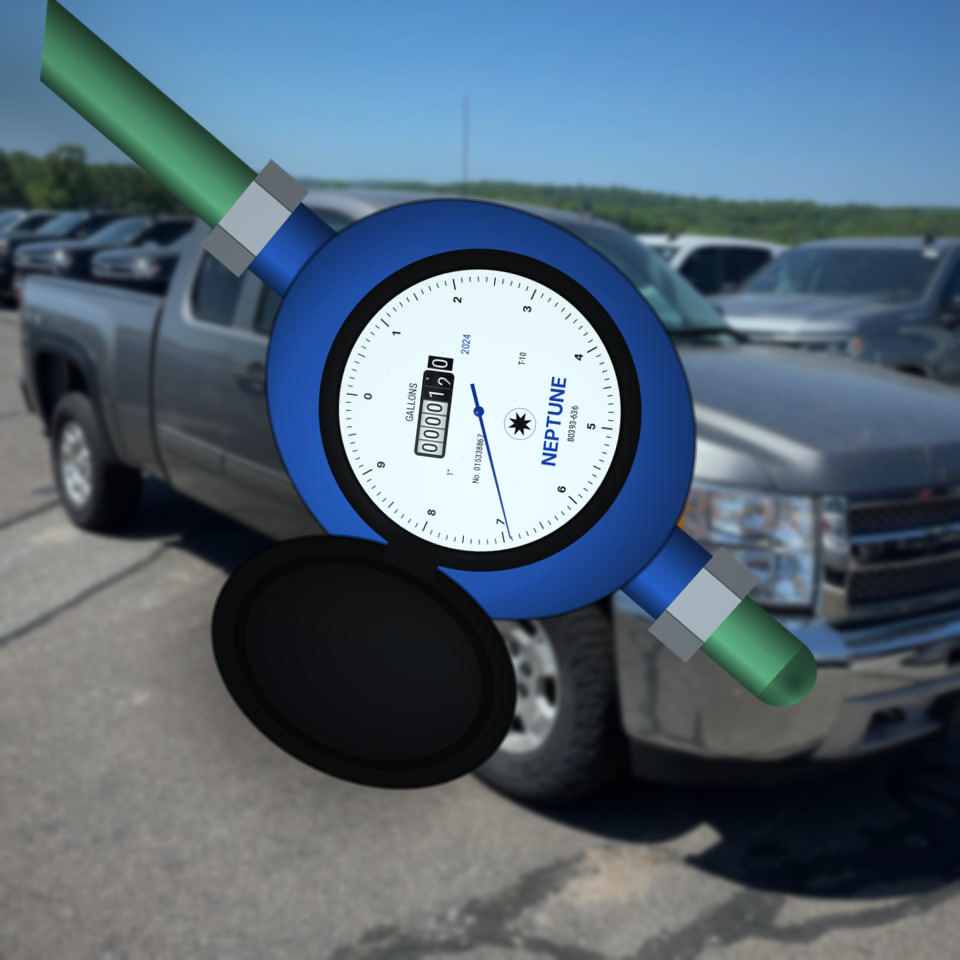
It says 116.9 gal
